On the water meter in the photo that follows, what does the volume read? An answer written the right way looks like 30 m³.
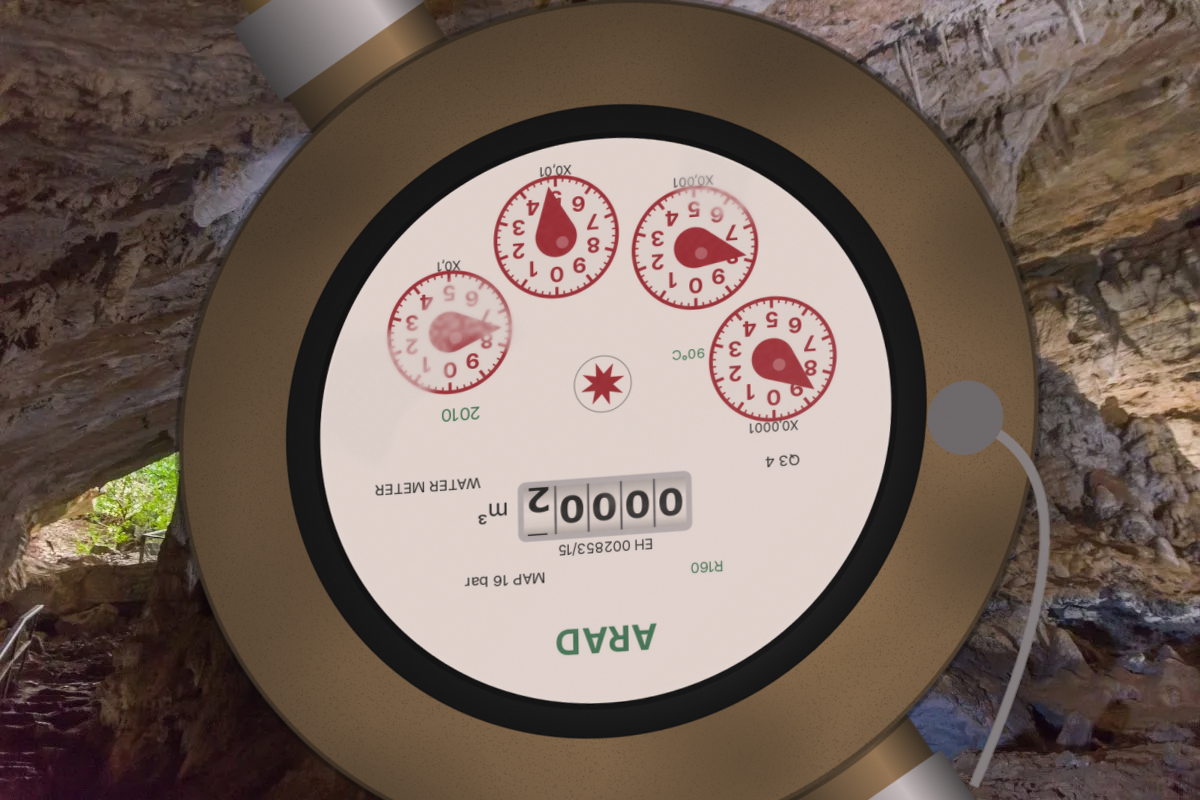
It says 1.7478 m³
